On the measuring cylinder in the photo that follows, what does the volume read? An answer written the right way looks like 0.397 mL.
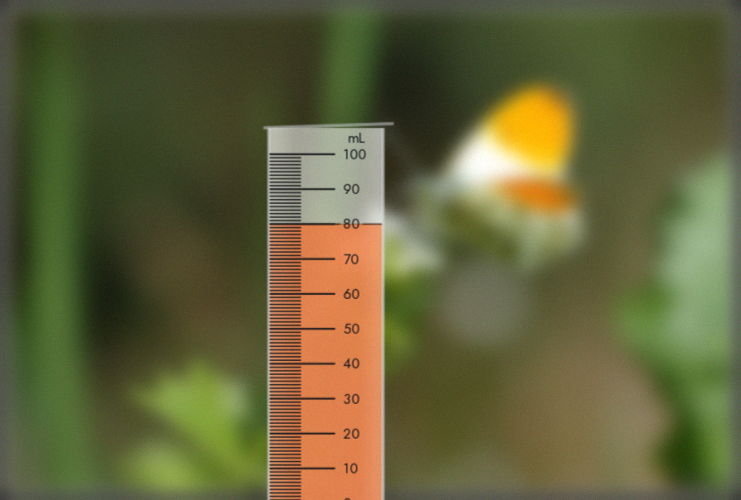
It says 80 mL
